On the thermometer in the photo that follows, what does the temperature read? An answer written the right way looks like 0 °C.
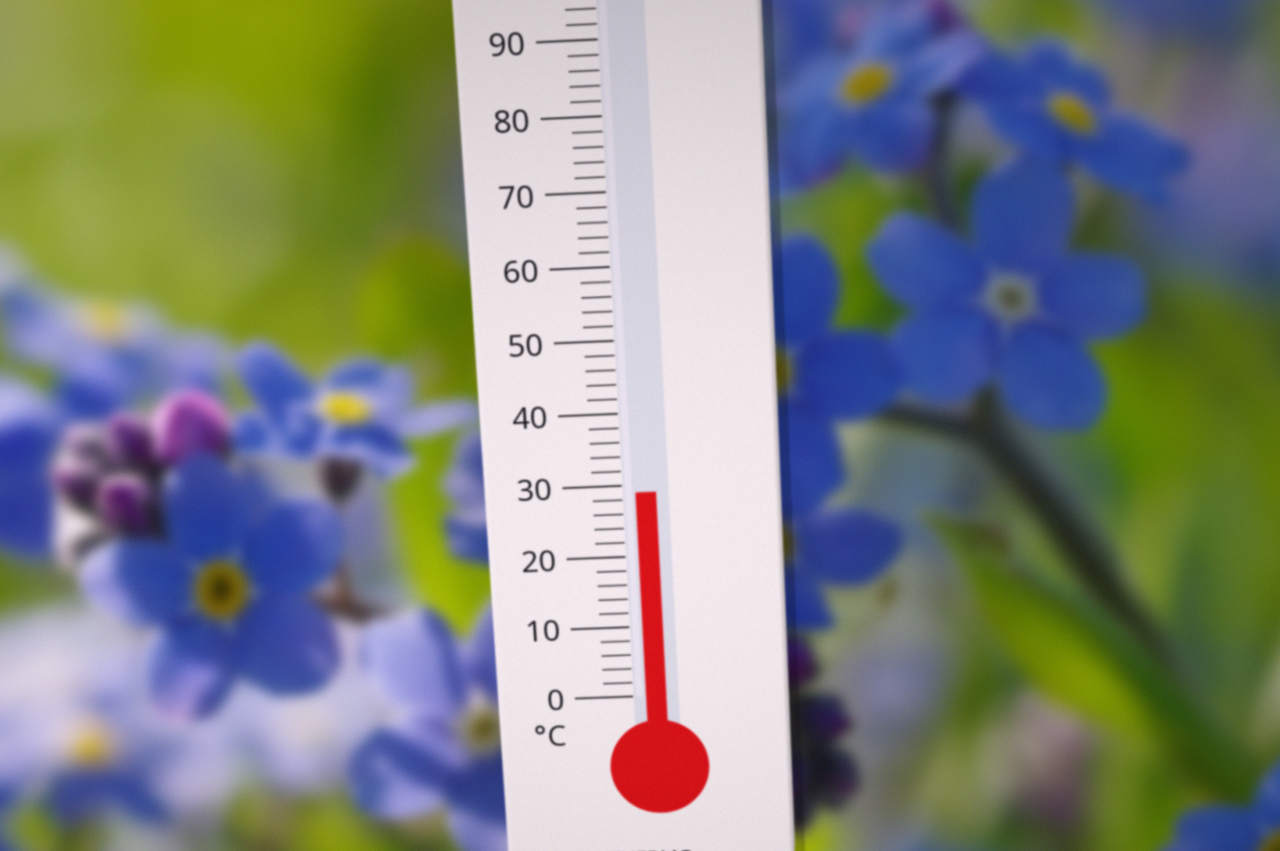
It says 29 °C
